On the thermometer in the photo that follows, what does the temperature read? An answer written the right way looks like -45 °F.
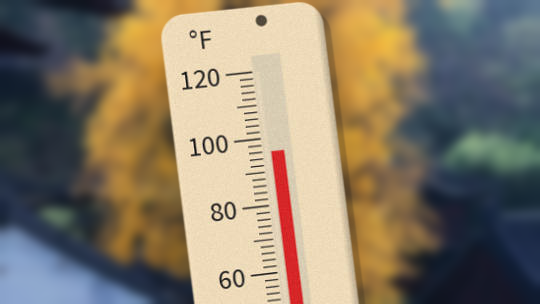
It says 96 °F
